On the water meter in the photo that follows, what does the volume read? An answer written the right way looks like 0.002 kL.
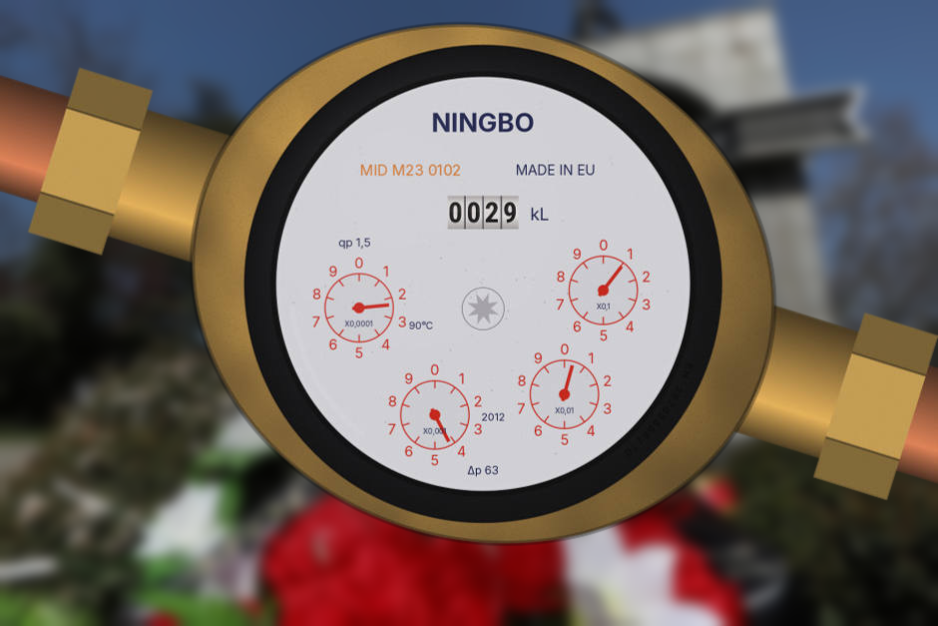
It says 29.1042 kL
